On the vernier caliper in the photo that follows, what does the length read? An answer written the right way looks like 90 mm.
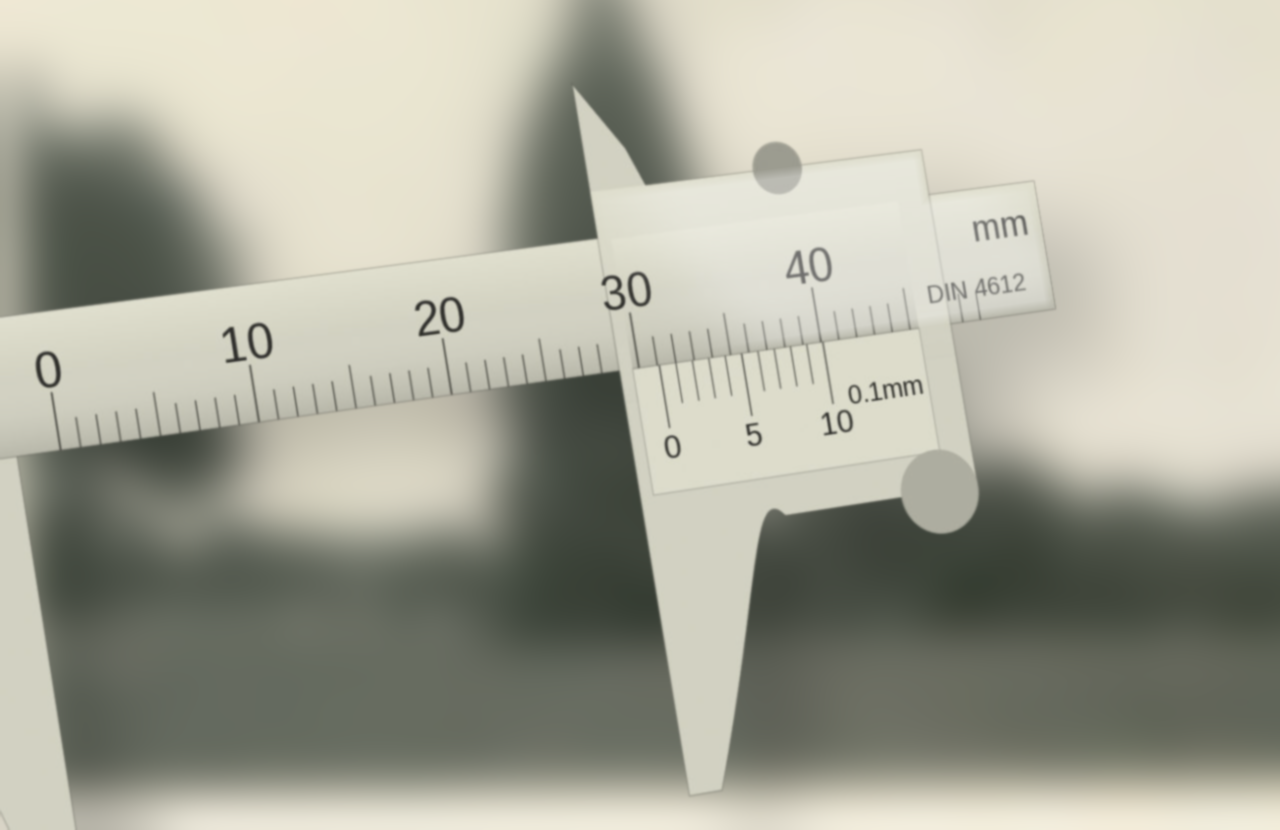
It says 31.1 mm
